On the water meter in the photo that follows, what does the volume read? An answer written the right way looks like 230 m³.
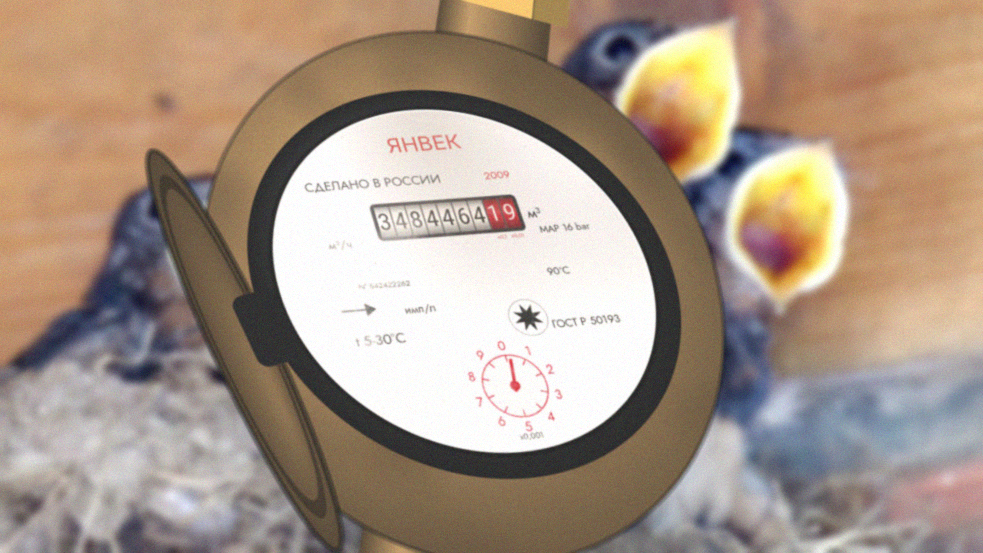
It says 3484464.190 m³
